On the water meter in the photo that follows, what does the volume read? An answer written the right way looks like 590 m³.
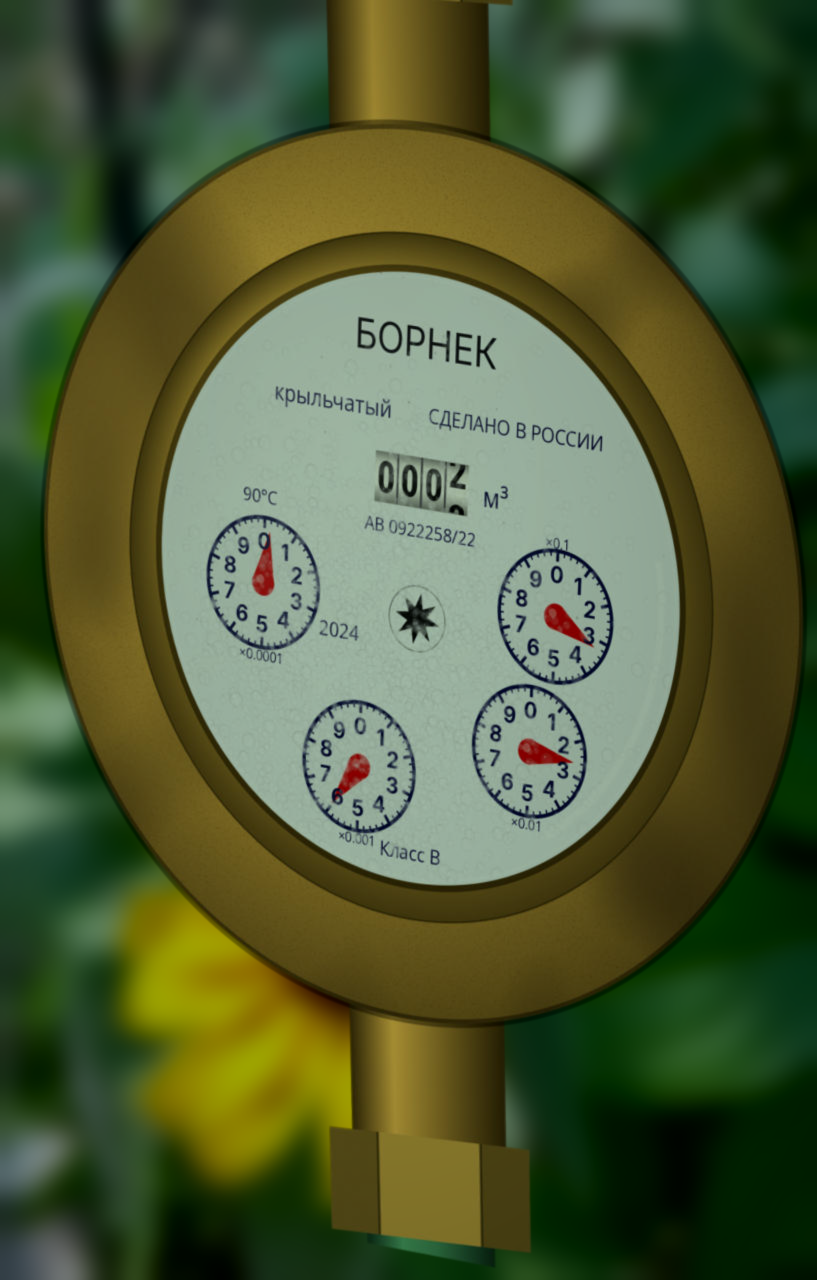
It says 2.3260 m³
